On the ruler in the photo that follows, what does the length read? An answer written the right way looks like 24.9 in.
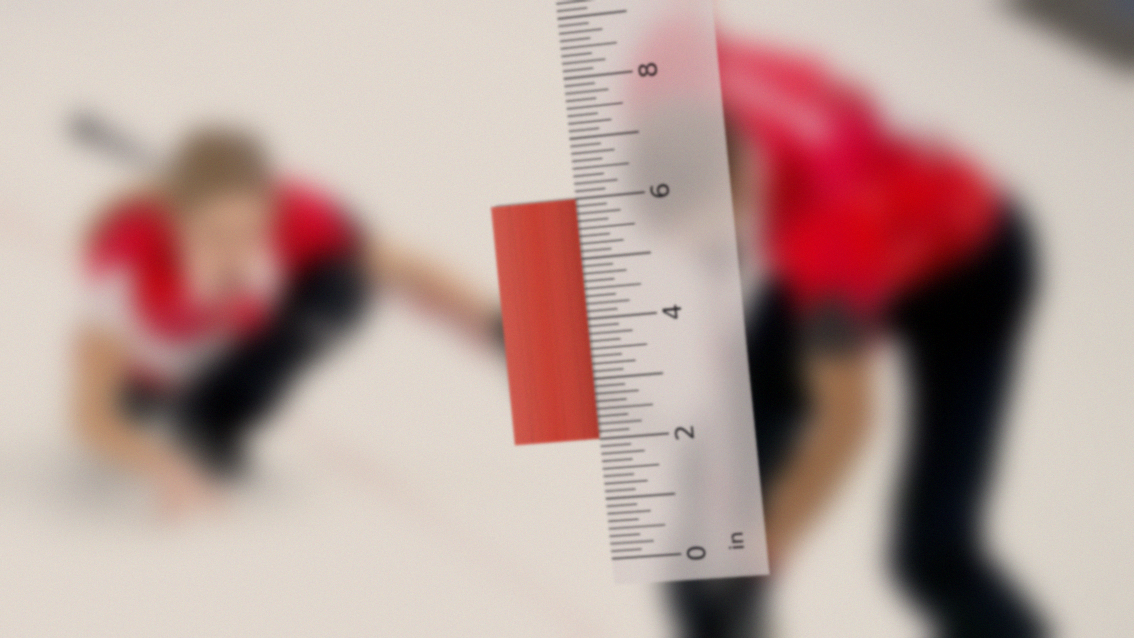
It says 4 in
